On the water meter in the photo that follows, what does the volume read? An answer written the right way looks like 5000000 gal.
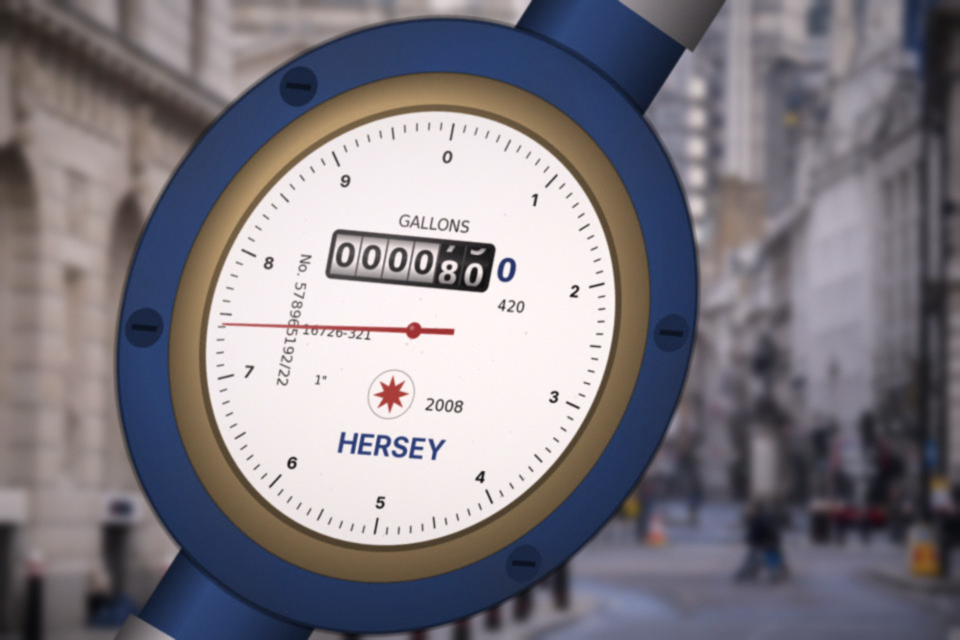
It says 797.4 gal
